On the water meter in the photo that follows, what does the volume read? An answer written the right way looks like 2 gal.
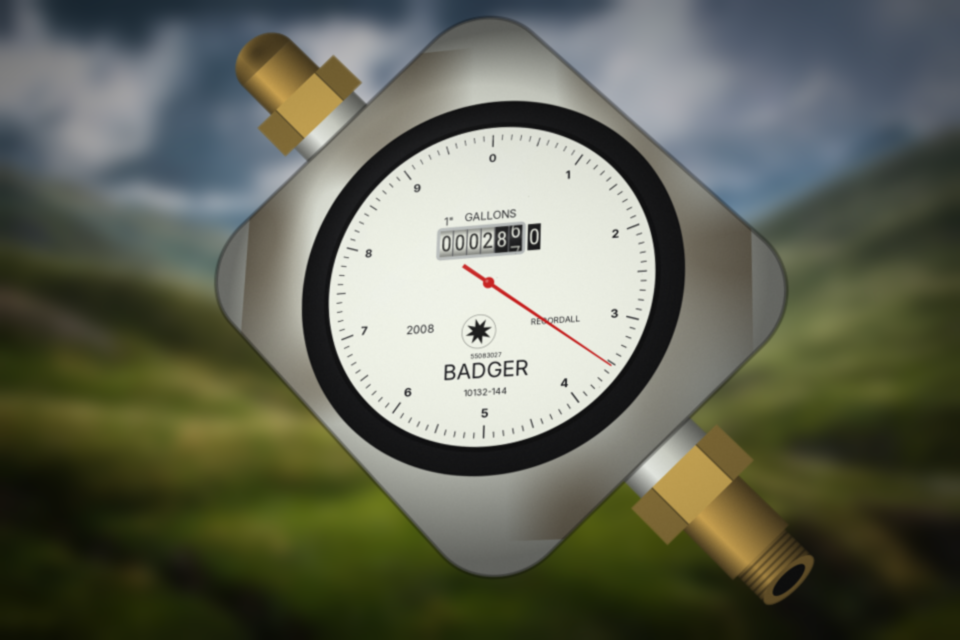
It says 2863.5 gal
